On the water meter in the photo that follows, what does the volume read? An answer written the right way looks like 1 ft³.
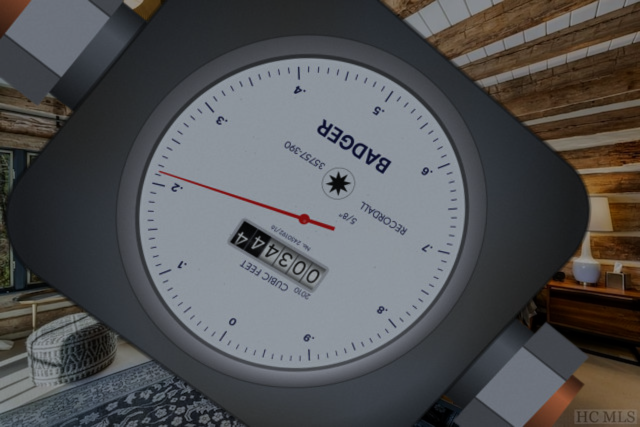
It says 3444.21 ft³
